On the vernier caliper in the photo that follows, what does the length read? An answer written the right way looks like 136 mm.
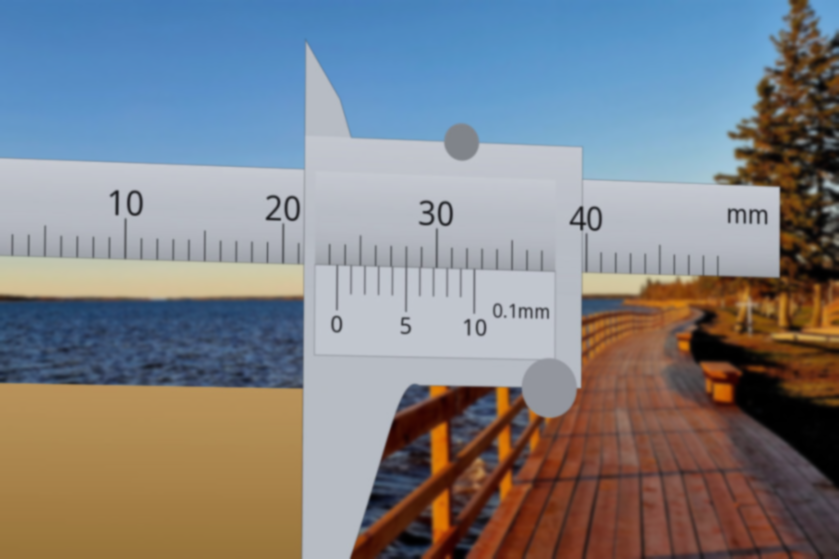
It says 23.5 mm
